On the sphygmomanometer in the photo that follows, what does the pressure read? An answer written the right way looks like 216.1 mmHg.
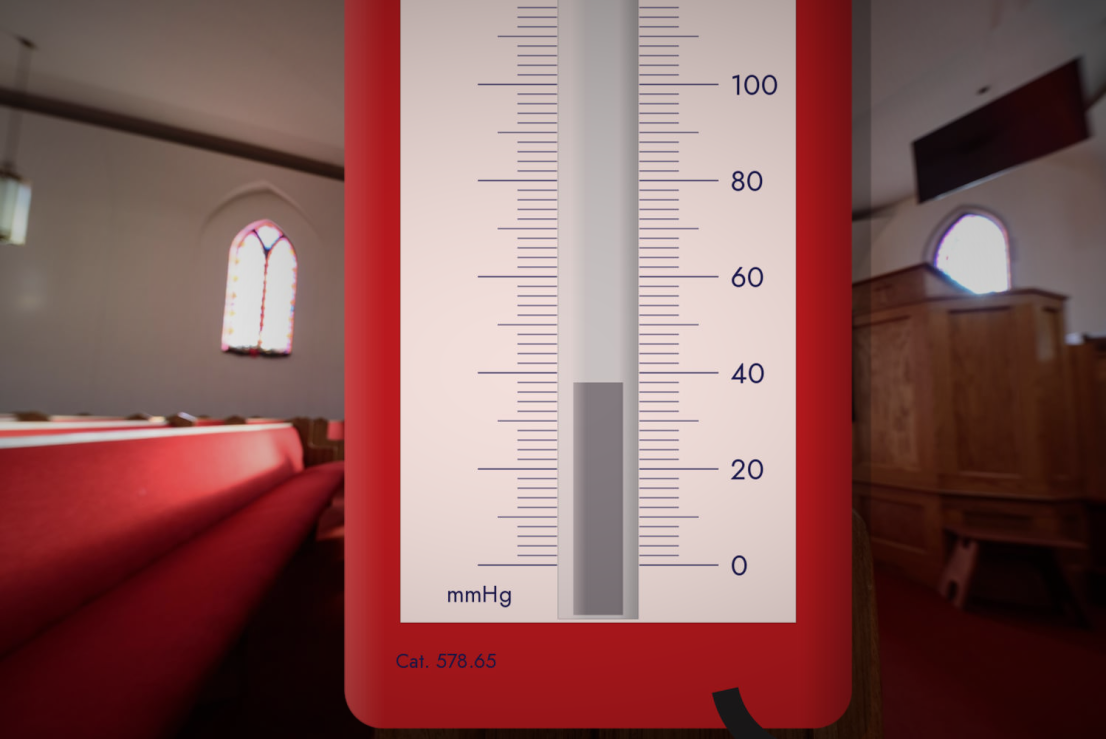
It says 38 mmHg
